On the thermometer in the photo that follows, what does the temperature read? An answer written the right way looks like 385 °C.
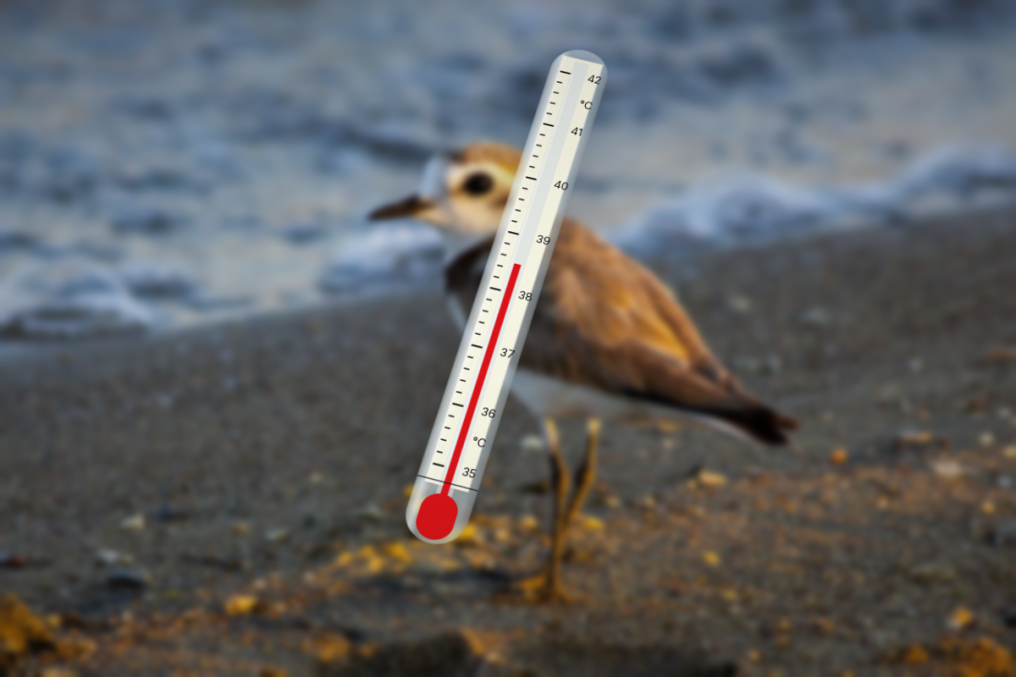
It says 38.5 °C
